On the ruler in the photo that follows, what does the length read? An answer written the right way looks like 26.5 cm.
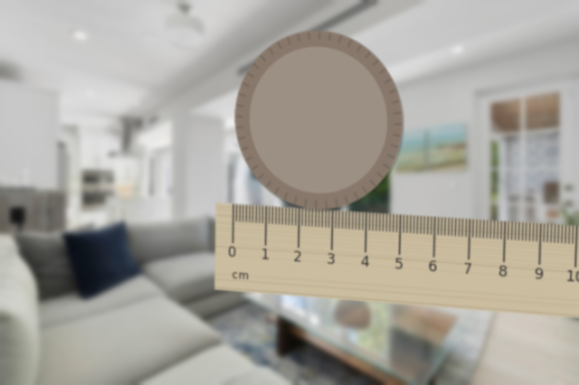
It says 5 cm
